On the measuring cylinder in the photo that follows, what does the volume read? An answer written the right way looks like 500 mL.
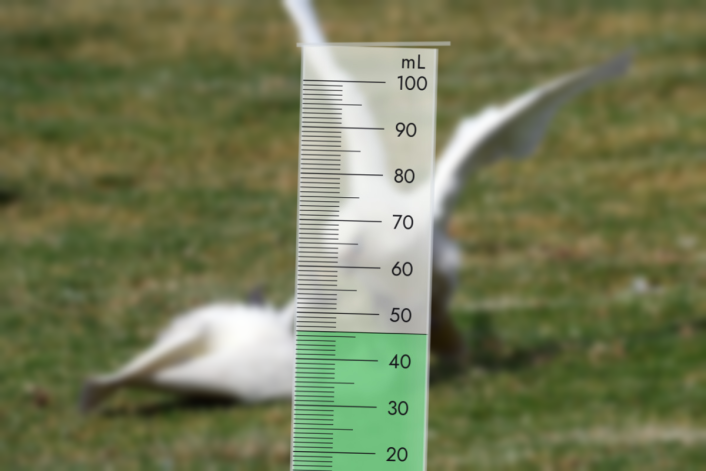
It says 46 mL
